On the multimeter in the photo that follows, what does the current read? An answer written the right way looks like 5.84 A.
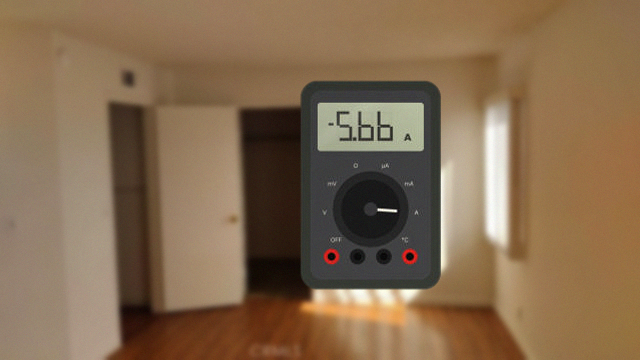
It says -5.66 A
